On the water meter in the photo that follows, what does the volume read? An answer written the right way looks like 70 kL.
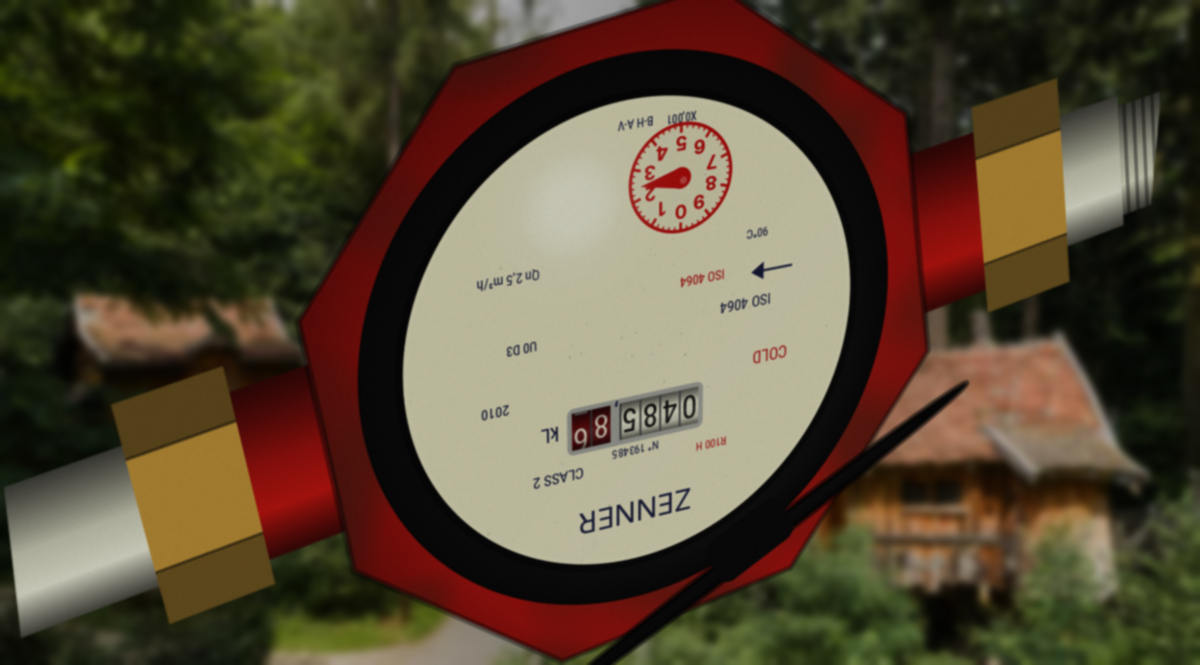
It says 485.862 kL
